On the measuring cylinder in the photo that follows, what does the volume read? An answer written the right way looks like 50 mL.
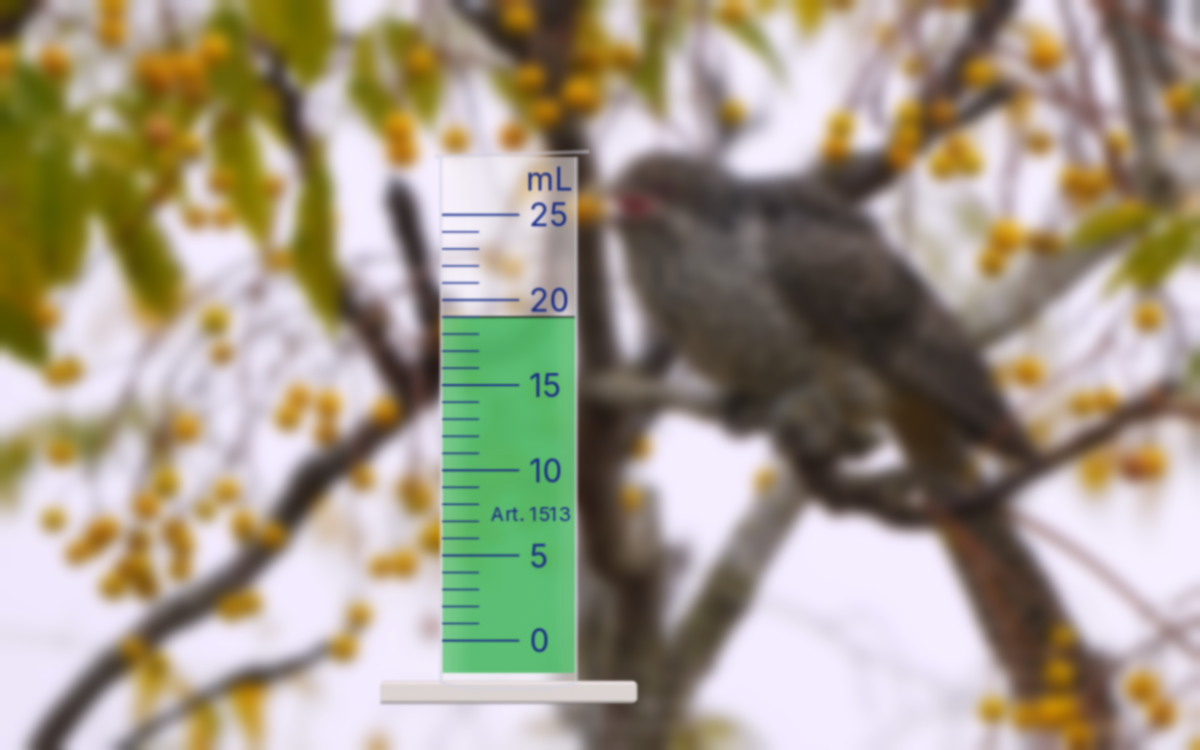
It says 19 mL
